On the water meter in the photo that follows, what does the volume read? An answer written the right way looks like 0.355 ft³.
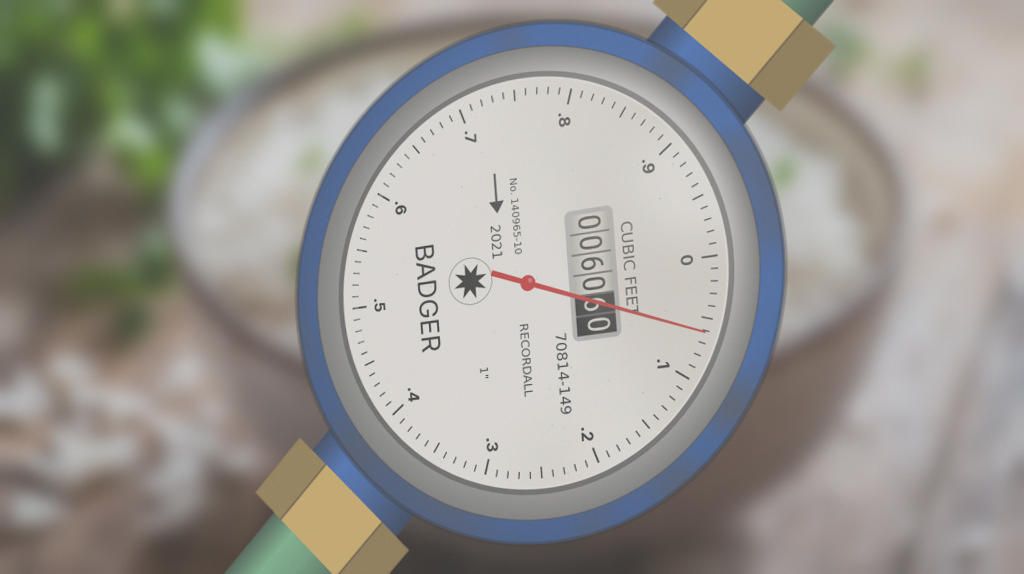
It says 6060.06 ft³
